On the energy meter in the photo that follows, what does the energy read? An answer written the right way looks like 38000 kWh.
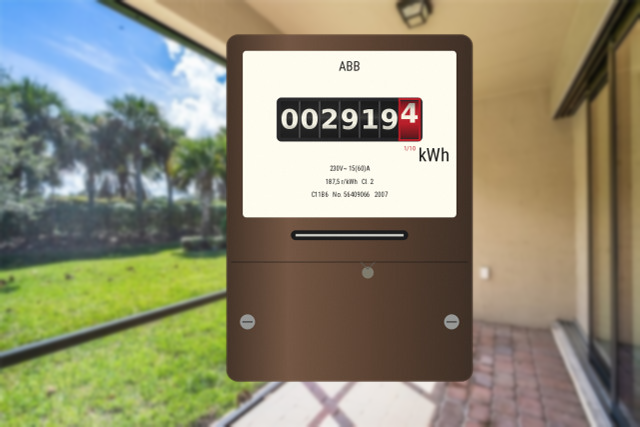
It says 2919.4 kWh
